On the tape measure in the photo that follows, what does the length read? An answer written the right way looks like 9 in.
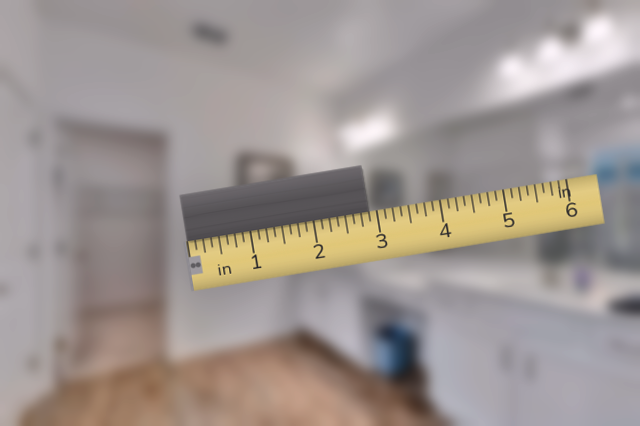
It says 2.875 in
